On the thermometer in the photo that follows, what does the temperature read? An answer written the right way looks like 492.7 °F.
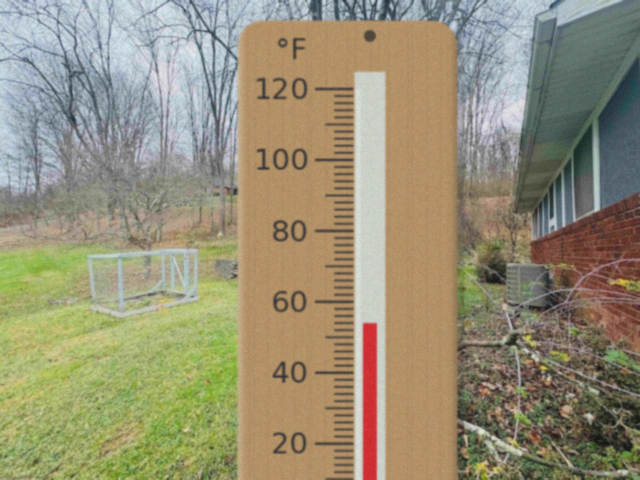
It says 54 °F
